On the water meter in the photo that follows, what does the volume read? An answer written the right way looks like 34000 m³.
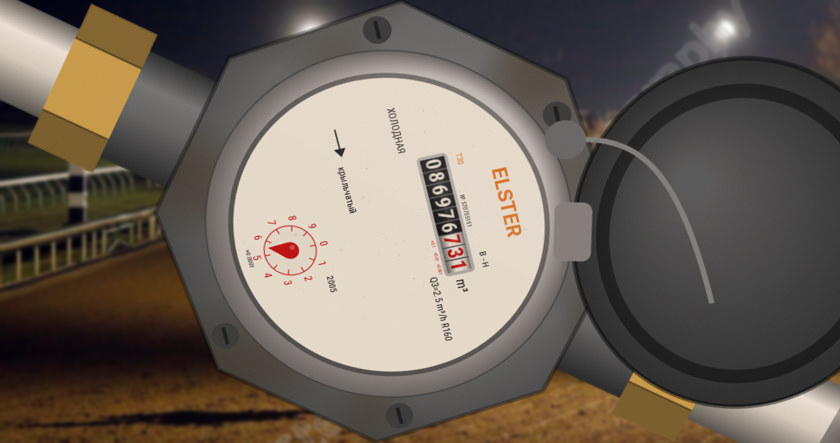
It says 86976.7315 m³
